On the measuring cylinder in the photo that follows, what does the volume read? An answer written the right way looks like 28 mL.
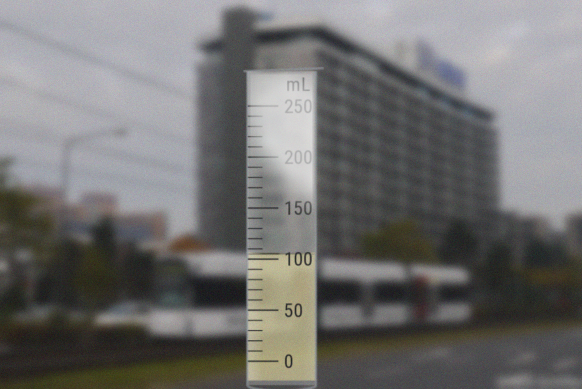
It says 105 mL
